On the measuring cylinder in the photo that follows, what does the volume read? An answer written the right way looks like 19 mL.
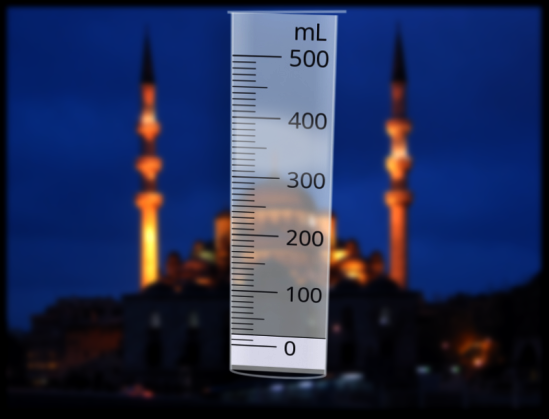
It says 20 mL
